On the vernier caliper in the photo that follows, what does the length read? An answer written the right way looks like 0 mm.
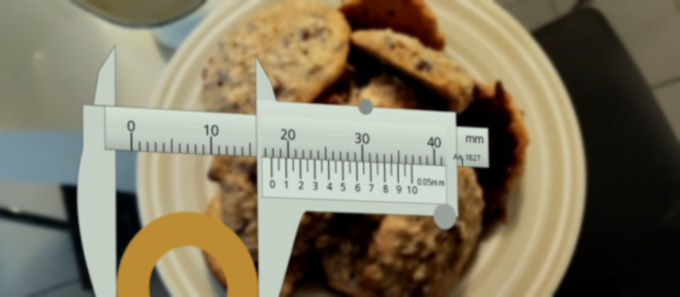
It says 17.8 mm
